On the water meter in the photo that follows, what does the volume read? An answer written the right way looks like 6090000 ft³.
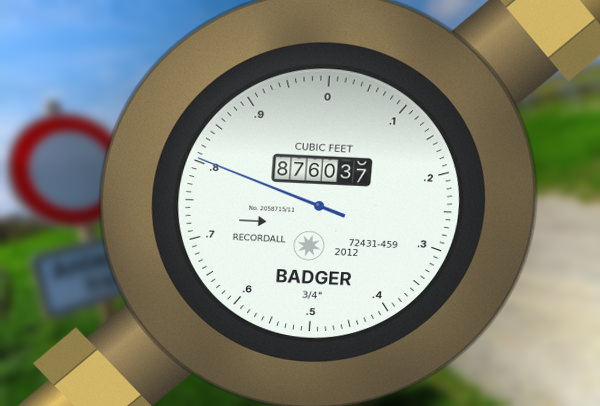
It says 876036.80 ft³
